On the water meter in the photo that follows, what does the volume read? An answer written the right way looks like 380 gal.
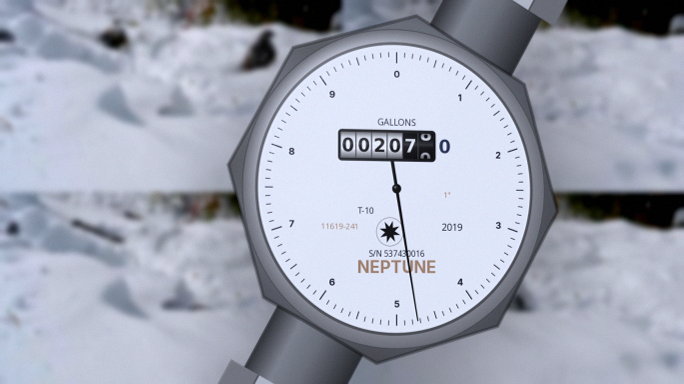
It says 20784.7 gal
